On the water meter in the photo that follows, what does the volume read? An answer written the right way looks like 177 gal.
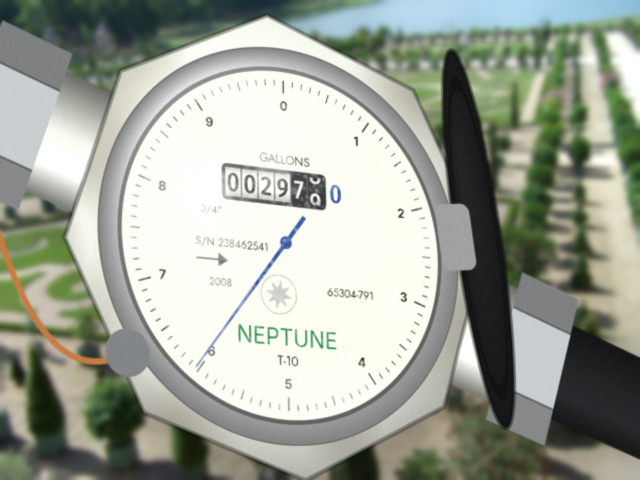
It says 29786.0 gal
